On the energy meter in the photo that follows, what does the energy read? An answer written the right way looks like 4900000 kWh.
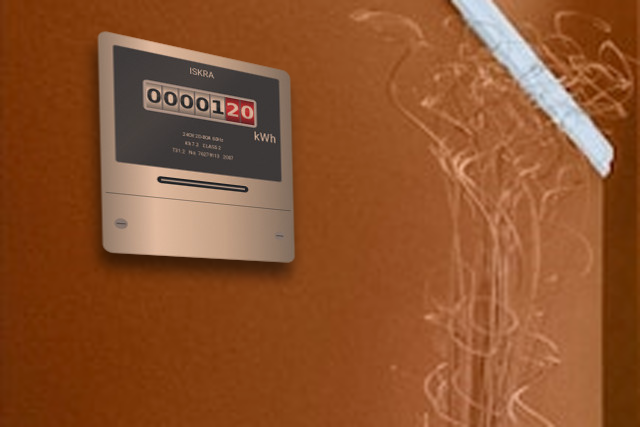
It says 1.20 kWh
